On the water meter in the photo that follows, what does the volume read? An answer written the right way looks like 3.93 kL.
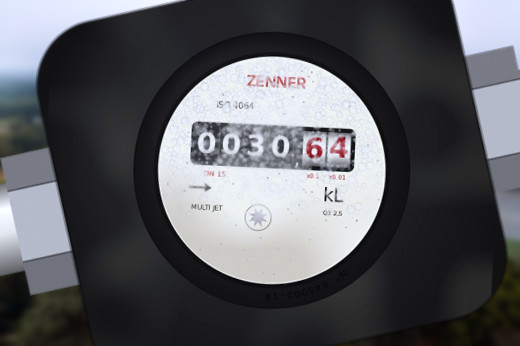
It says 30.64 kL
